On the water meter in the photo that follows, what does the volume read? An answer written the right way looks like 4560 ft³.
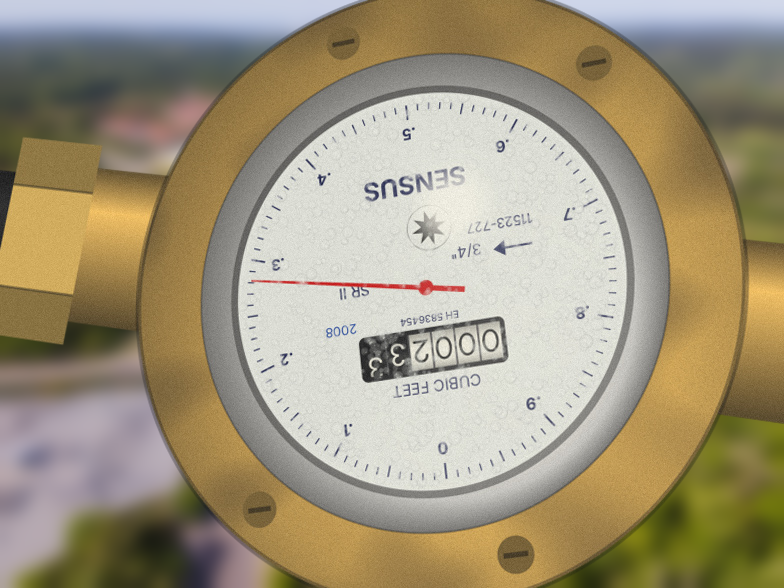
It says 233.28 ft³
